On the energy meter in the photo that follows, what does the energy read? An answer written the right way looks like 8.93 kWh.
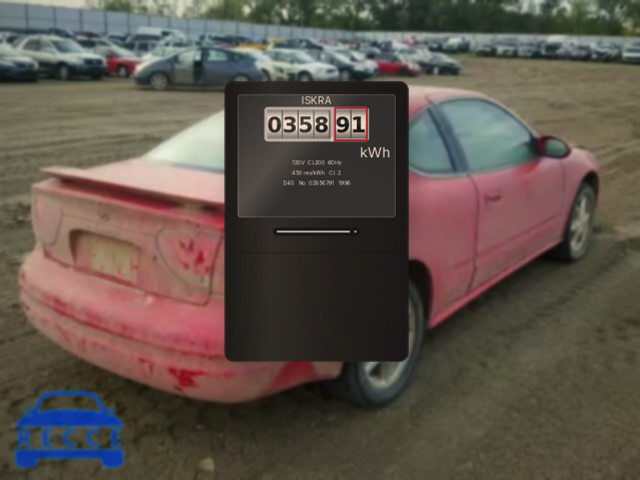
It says 358.91 kWh
